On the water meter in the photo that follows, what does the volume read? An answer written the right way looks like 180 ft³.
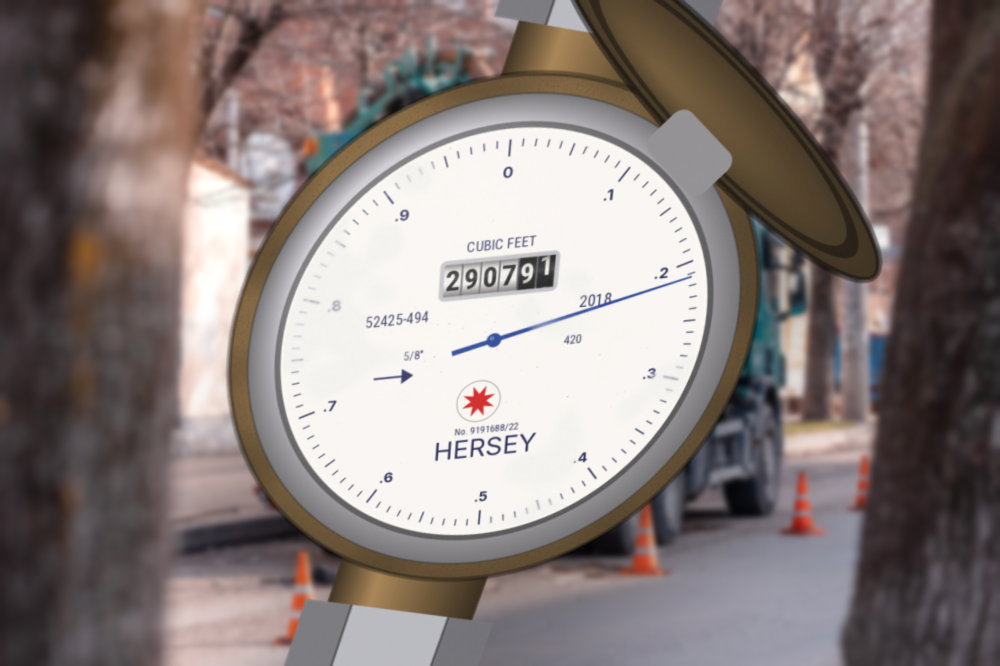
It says 290791.21 ft³
